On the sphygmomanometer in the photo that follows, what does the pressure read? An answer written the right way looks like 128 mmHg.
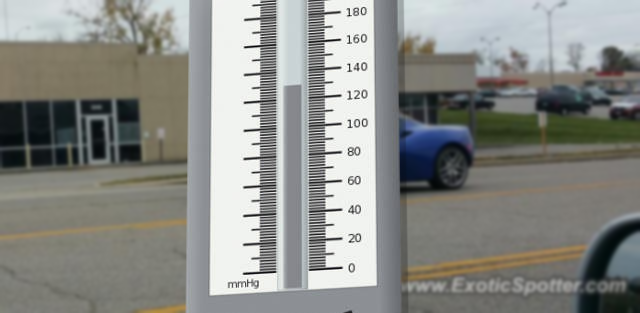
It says 130 mmHg
